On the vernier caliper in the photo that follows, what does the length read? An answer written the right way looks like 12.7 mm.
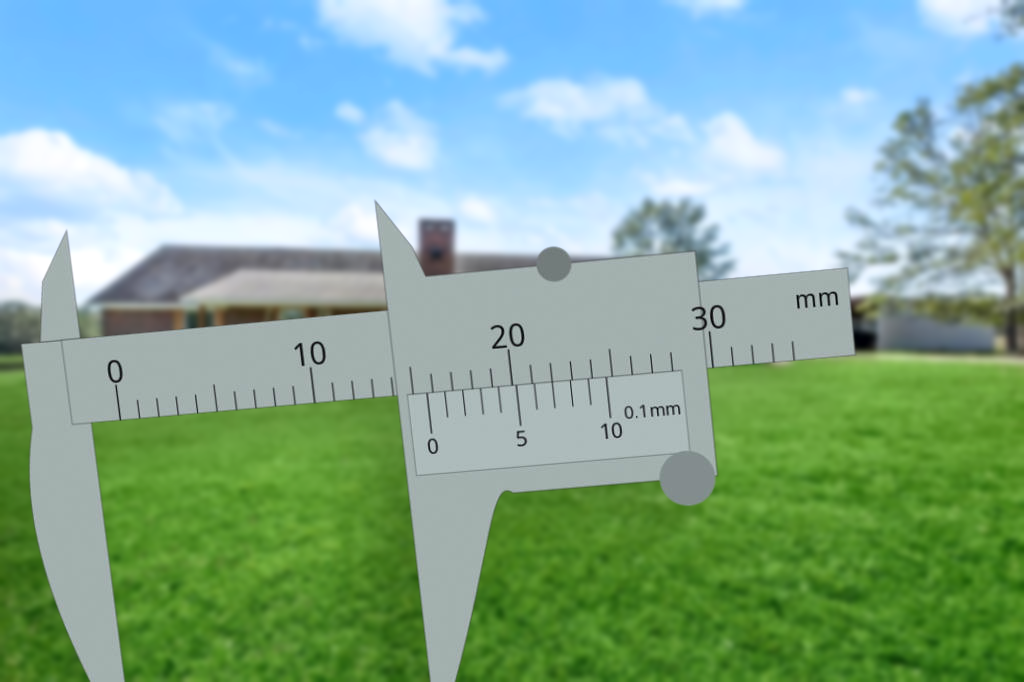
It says 15.7 mm
